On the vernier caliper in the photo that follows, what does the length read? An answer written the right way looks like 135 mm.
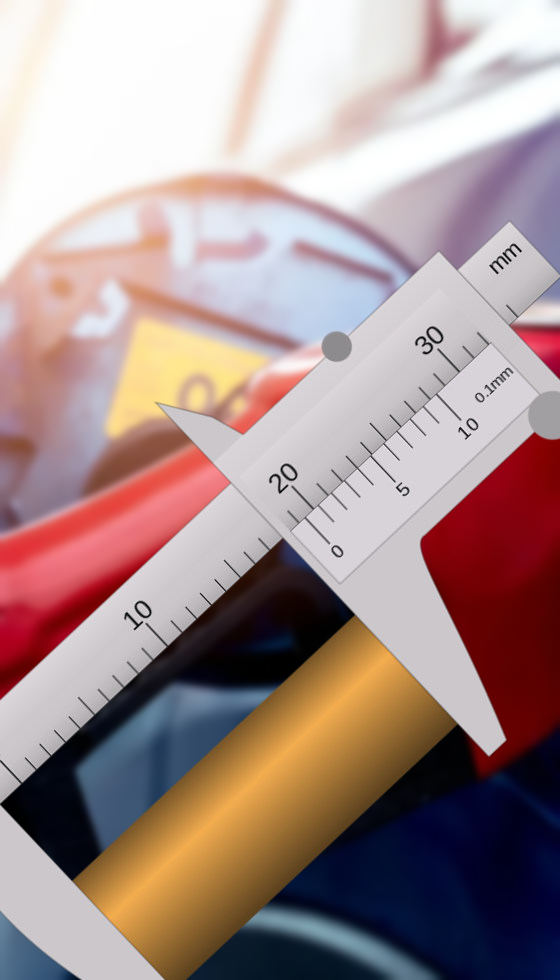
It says 19.4 mm
